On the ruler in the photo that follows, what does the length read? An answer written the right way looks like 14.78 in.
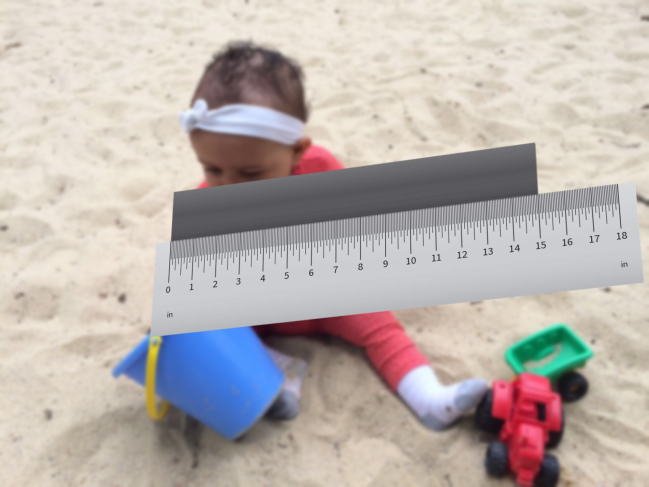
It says 15 in
